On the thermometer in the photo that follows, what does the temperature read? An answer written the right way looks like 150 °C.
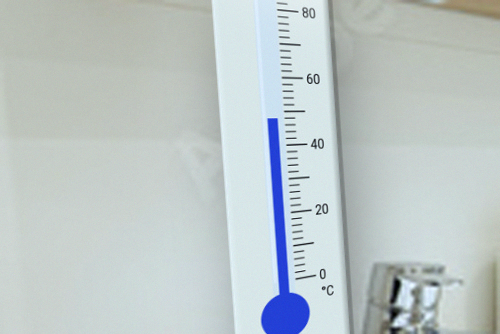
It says 48 °C
